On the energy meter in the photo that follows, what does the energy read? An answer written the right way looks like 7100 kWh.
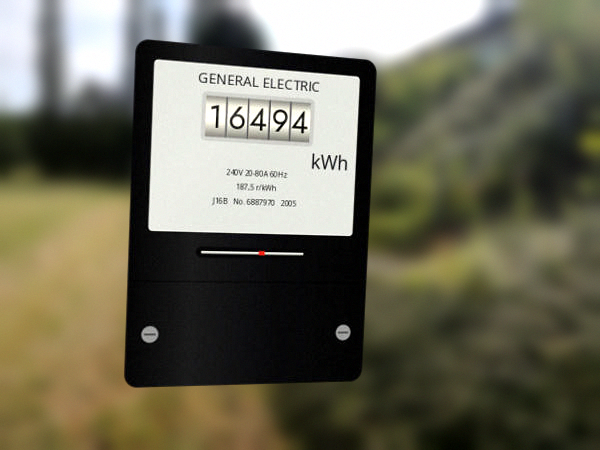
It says 16494 kWh
